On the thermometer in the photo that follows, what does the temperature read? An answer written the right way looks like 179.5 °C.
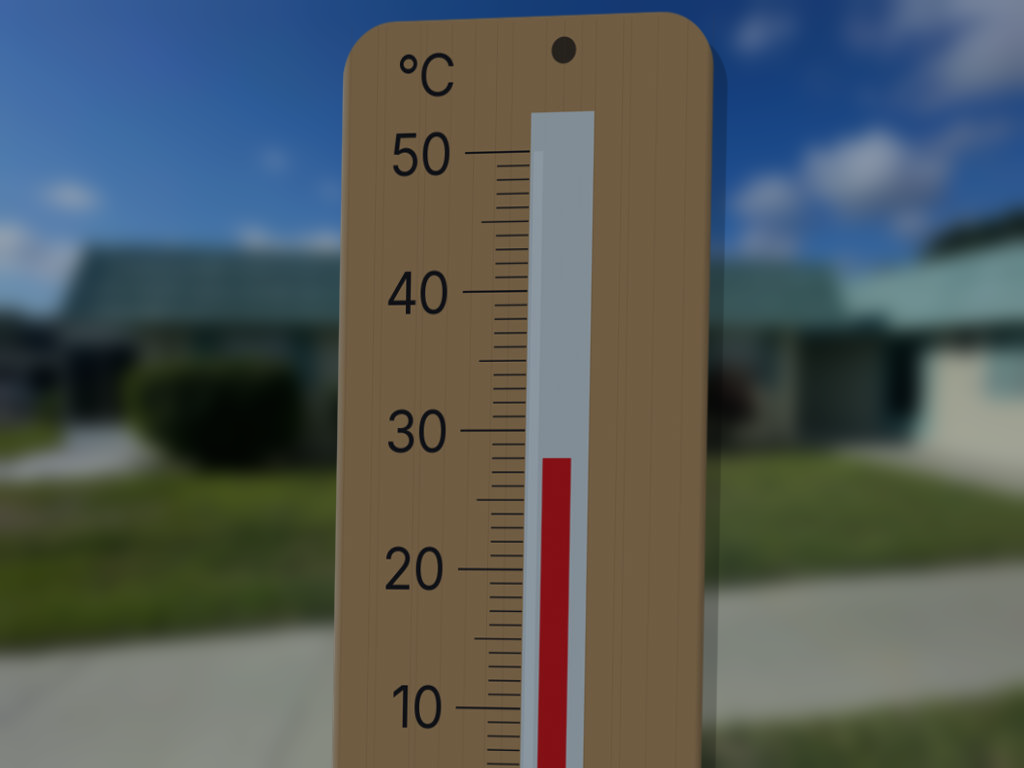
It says 28 °C
